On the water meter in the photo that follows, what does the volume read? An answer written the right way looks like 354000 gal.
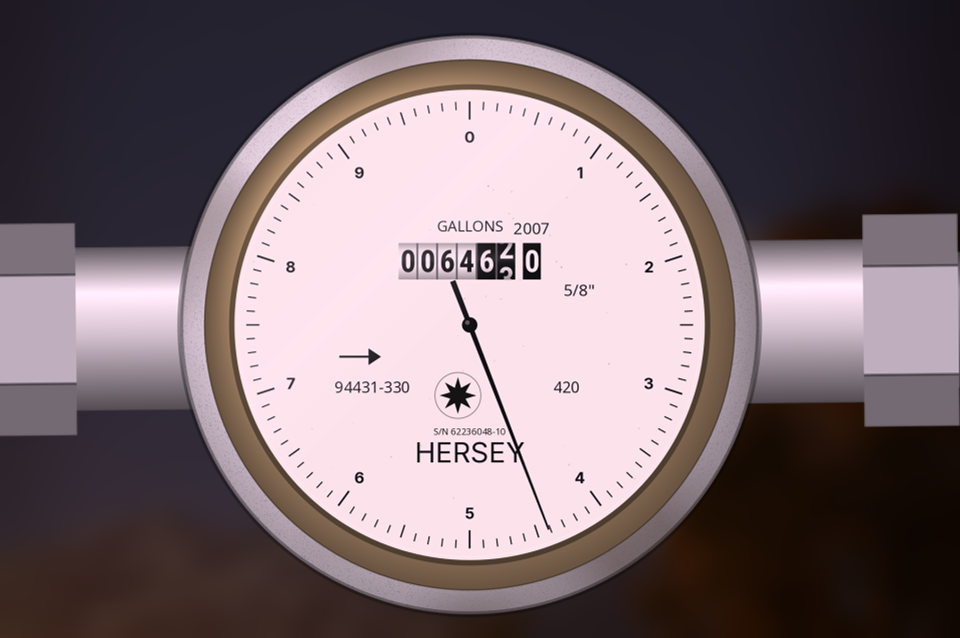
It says 64624.4 gal
